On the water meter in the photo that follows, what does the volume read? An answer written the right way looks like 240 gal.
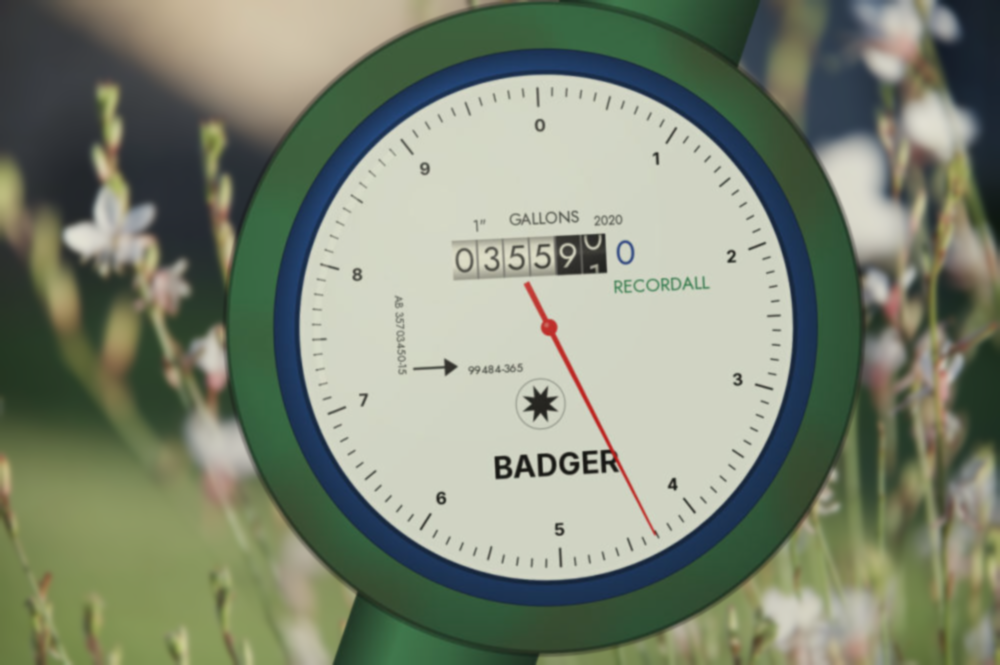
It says 355904.3 gal
